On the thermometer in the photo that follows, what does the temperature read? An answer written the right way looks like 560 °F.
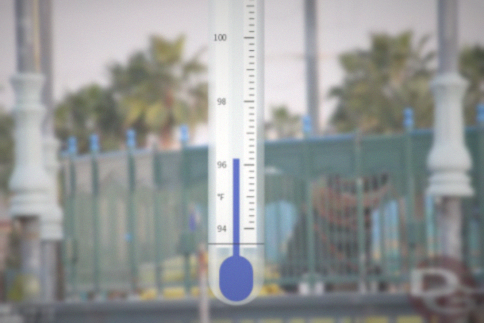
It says 96.2 °F
